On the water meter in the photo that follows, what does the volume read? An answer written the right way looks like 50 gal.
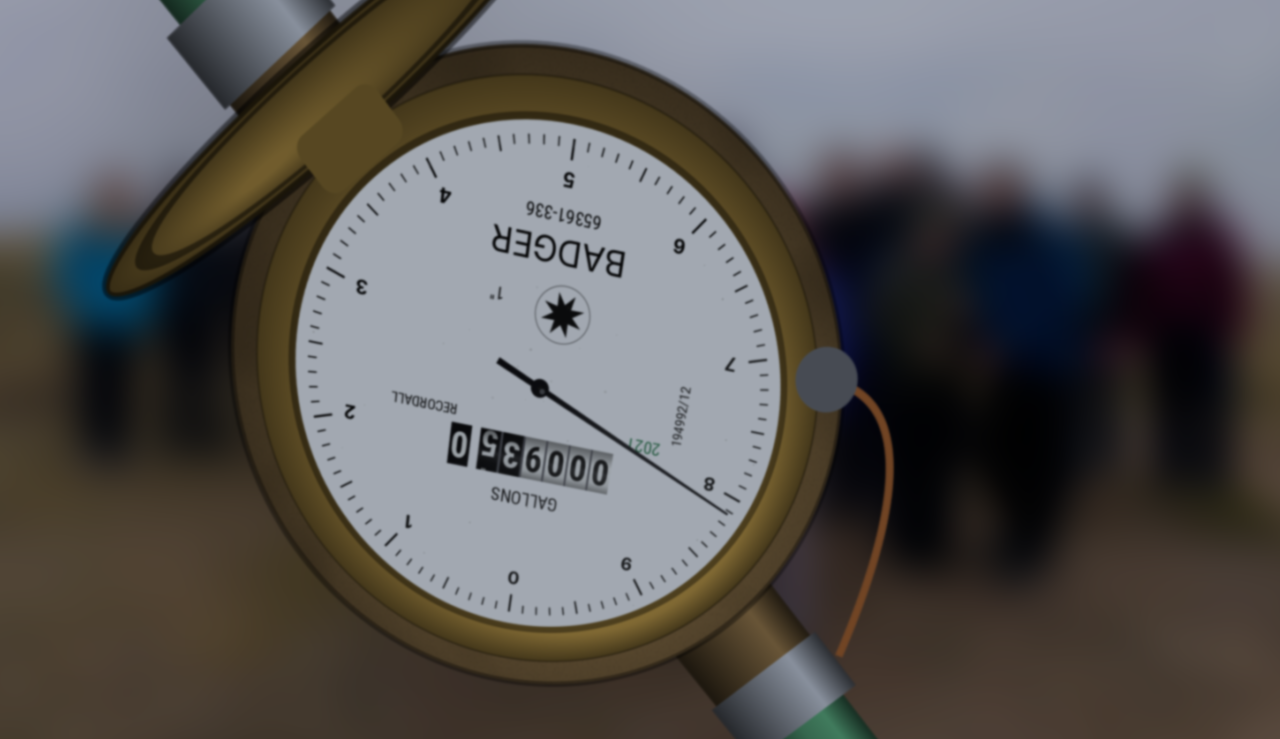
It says 9348.1 gal
